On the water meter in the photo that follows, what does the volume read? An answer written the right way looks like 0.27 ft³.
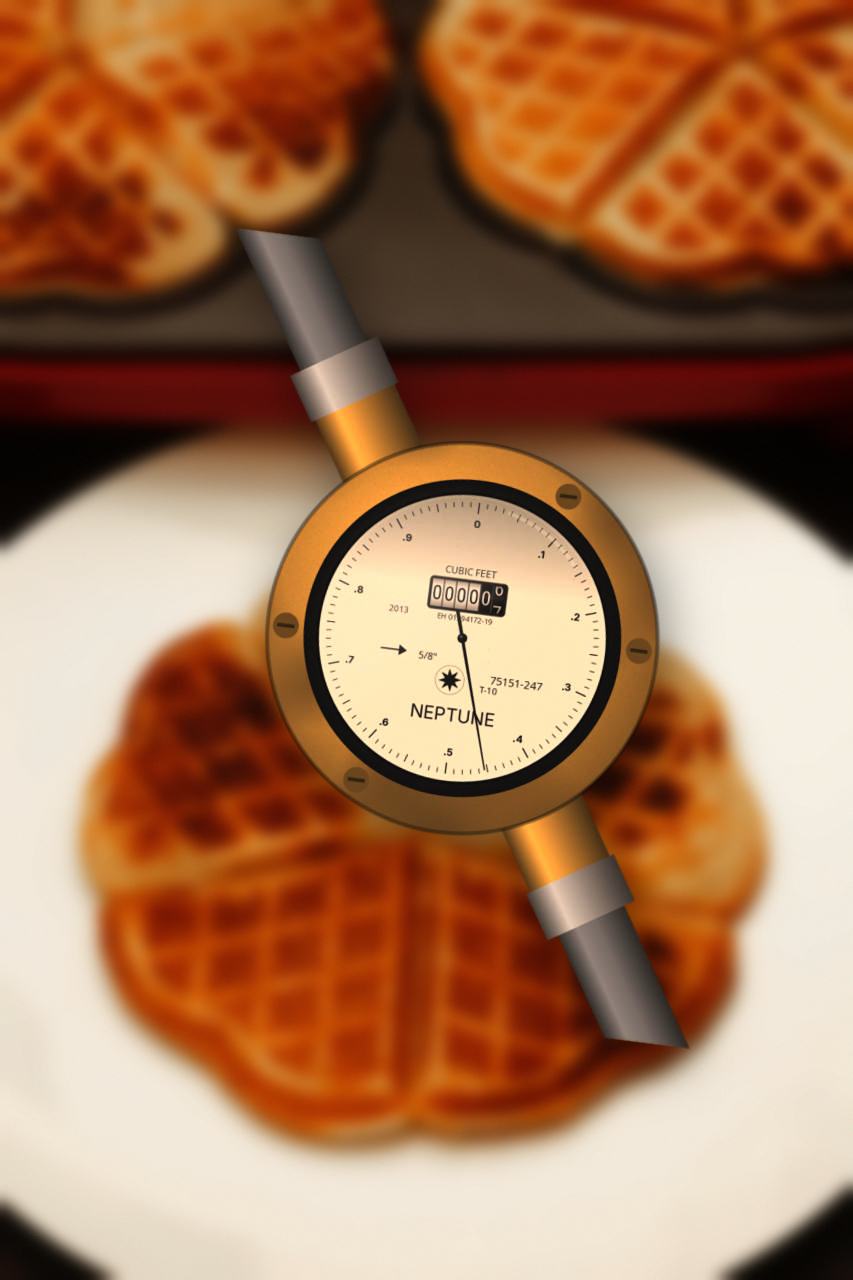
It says 6.45 ft³
